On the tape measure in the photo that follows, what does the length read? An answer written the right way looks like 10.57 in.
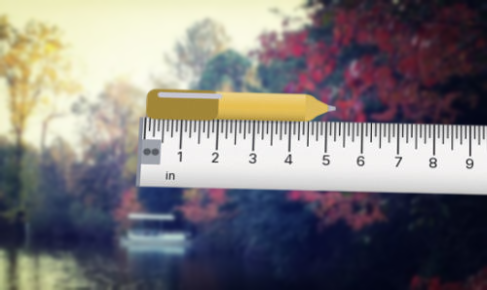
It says 5.25 in
